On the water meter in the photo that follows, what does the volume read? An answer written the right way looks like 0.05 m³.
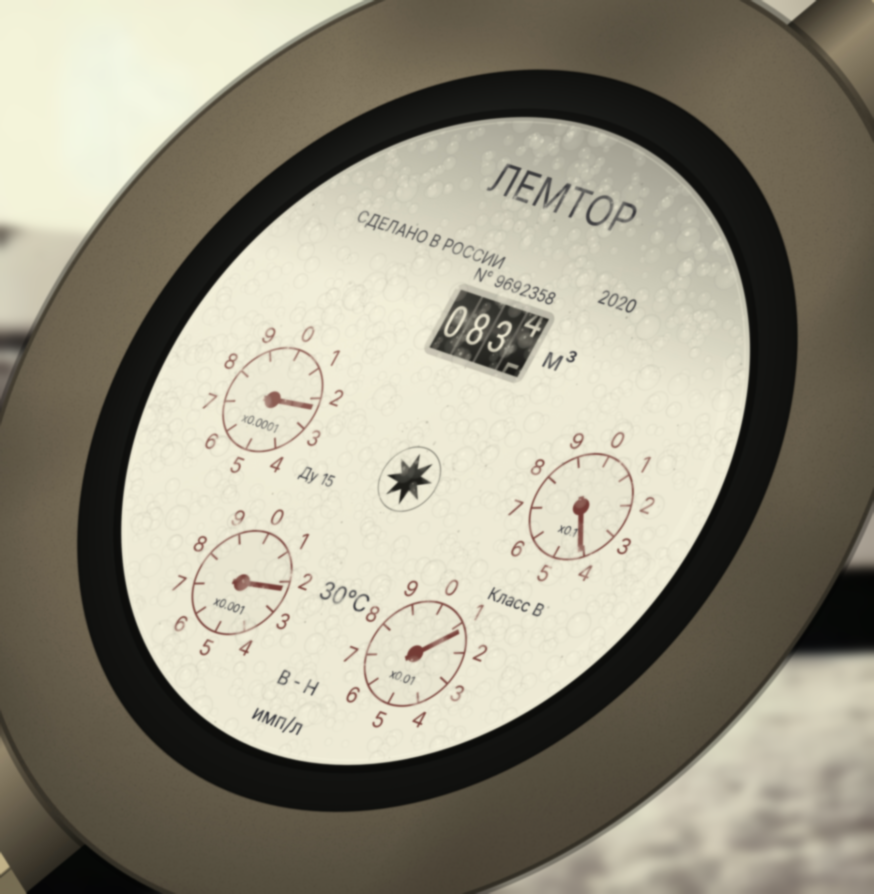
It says 834.4122 m³
